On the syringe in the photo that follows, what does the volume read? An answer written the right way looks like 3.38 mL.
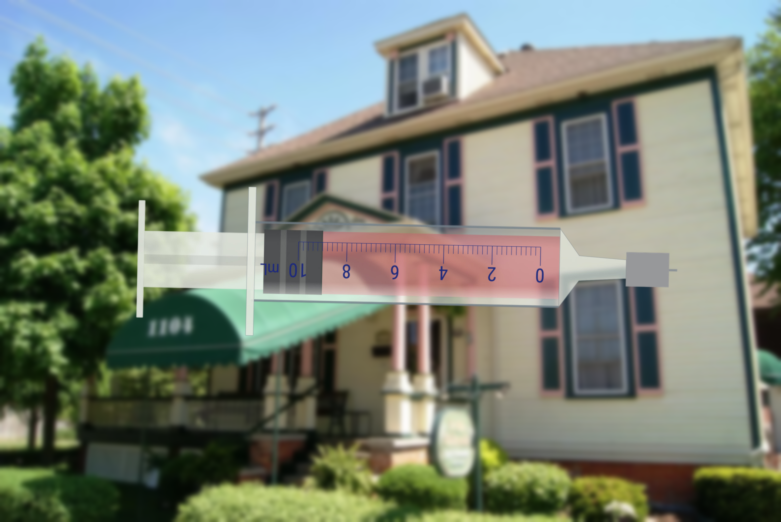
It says 9 mL
